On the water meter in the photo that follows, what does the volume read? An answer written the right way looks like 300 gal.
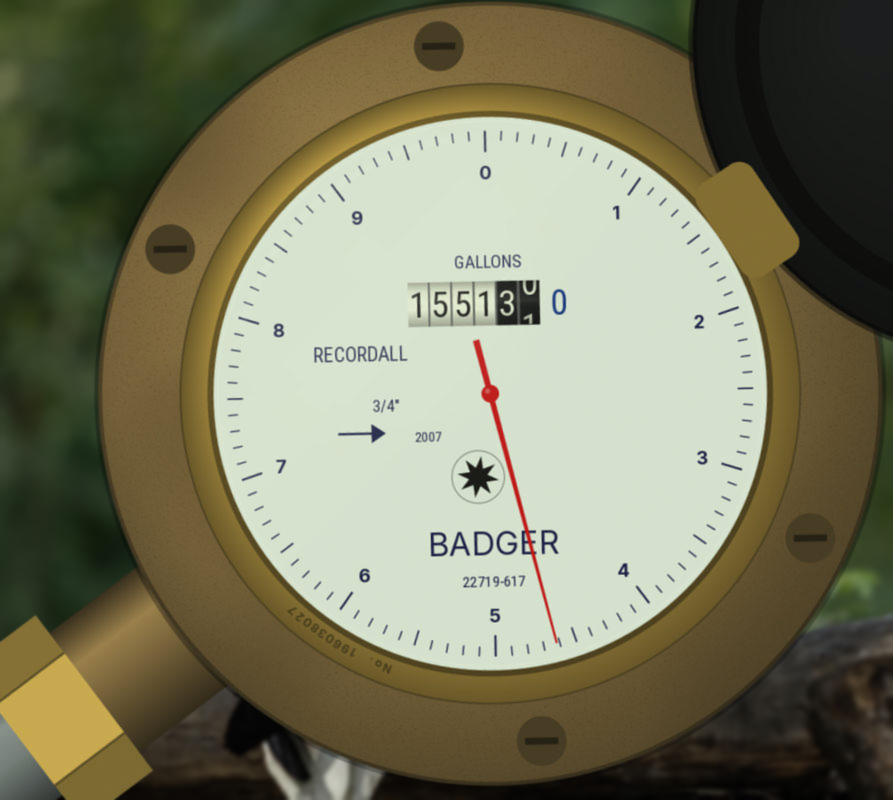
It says 1551304.6 gal
